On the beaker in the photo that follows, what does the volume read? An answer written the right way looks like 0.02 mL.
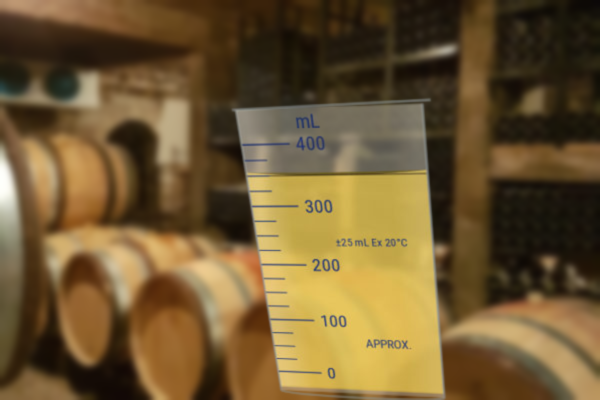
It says 350 mL
